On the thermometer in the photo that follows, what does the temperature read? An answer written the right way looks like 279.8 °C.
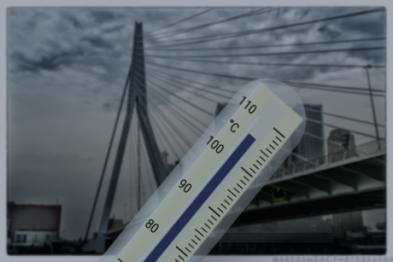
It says 106 °C
